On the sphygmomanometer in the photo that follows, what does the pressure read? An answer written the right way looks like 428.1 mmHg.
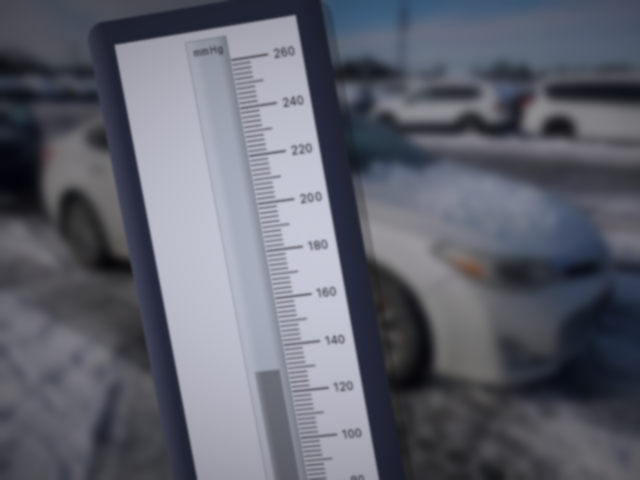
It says 130 mmHg
